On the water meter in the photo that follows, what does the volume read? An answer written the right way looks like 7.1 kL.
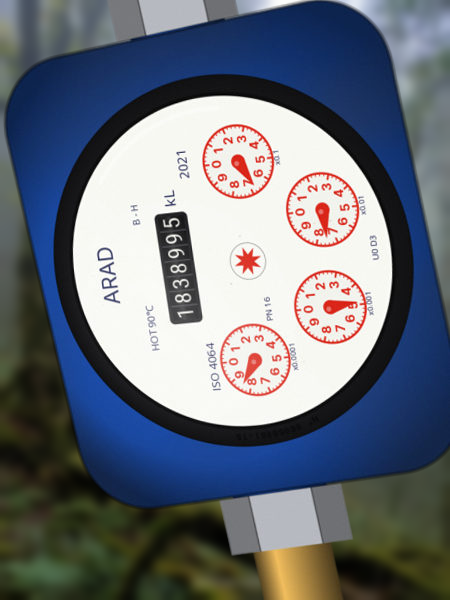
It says 1838995.6748 kL
